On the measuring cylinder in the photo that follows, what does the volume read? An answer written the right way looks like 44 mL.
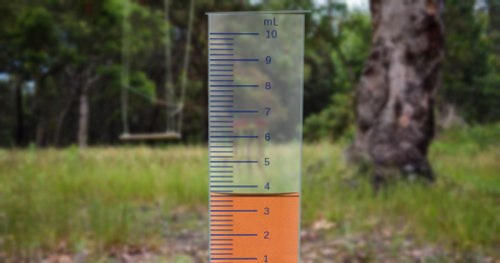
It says 3.6 mL
